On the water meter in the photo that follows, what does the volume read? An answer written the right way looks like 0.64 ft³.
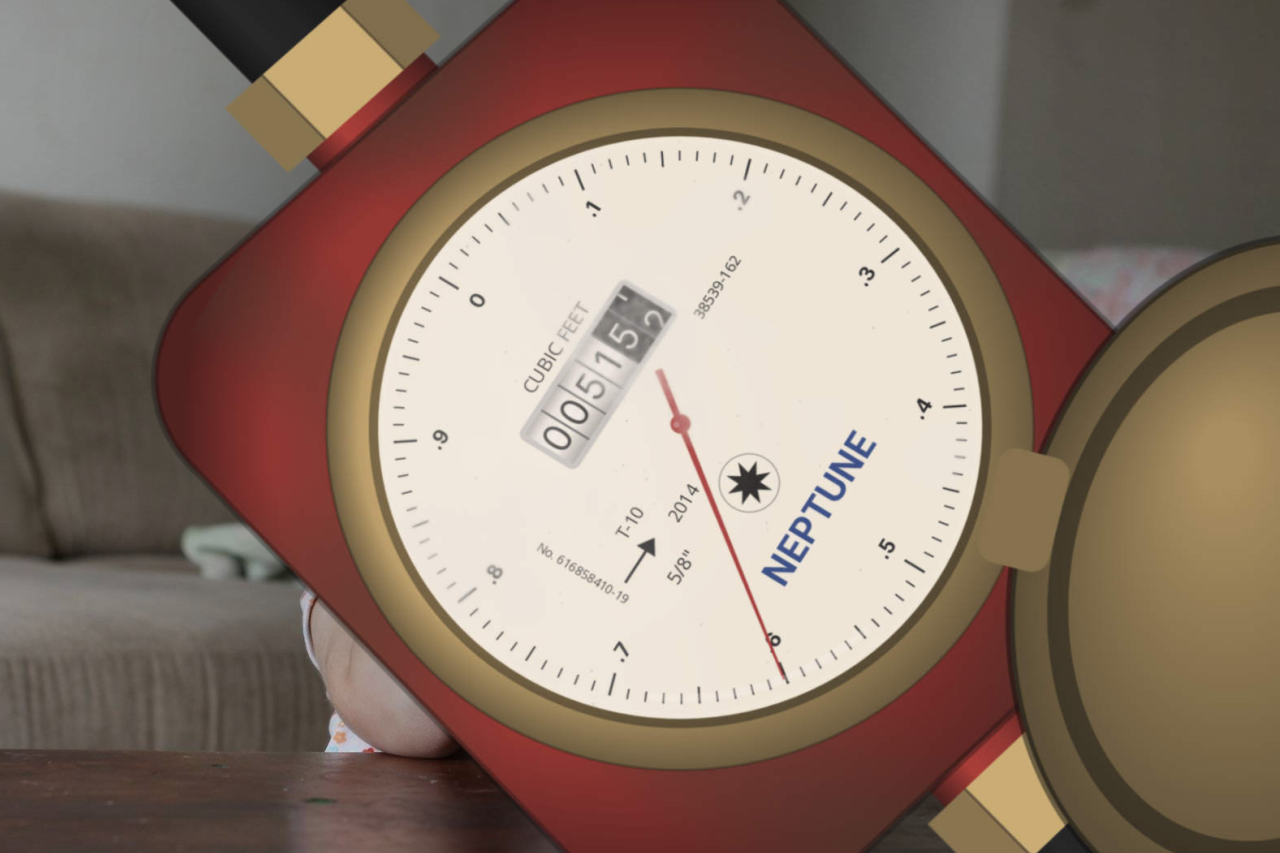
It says 5151.60 ft³
